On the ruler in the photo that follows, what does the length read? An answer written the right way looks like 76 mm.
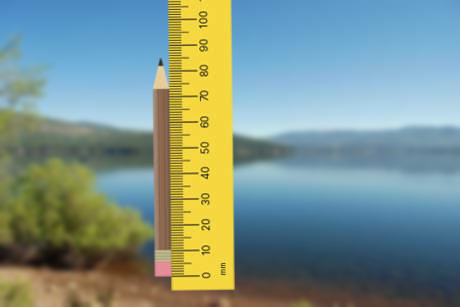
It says 85 mm
